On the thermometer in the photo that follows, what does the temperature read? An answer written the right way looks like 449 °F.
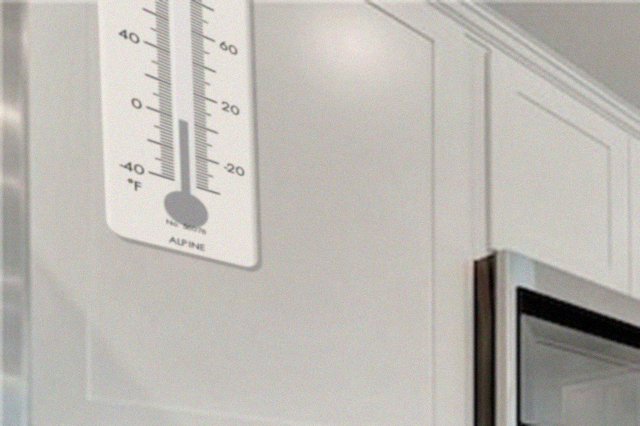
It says 0 °F
